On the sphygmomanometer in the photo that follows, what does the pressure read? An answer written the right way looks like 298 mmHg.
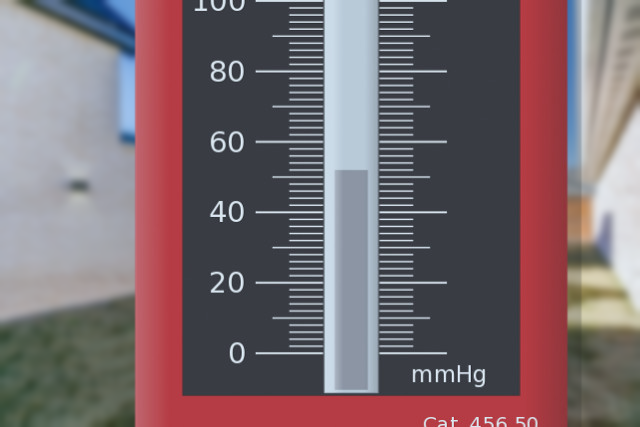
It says 52 mmHg
